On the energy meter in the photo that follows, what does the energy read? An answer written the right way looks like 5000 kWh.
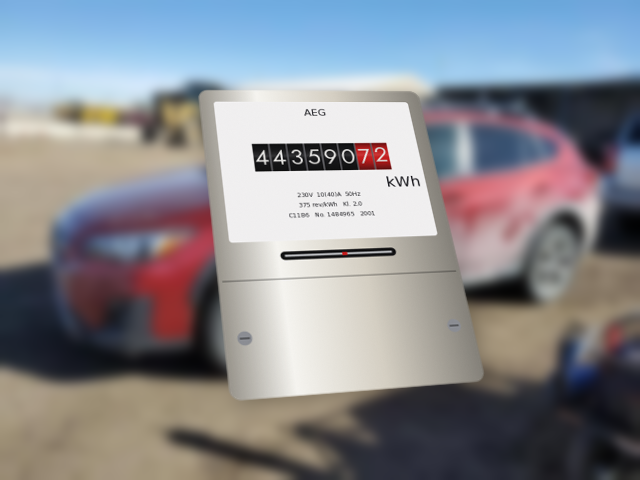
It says 443590.72 kWh
